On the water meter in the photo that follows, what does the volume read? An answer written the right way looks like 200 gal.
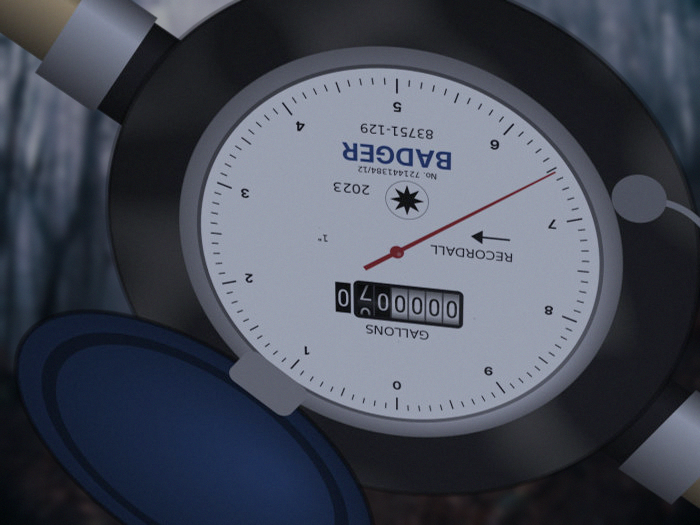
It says 66.5 gal
